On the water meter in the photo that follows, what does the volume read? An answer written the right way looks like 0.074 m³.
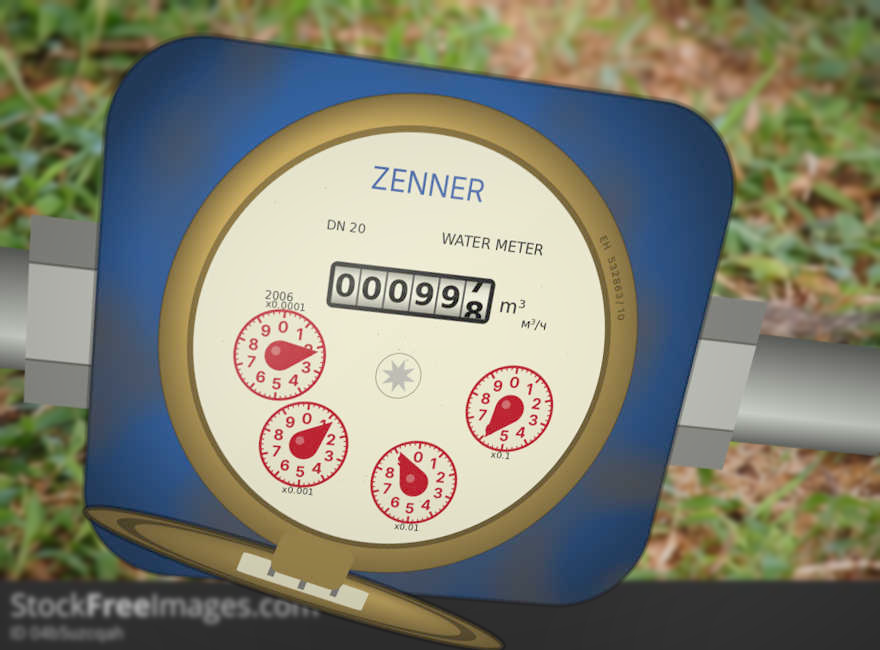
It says 997.5912 m³
